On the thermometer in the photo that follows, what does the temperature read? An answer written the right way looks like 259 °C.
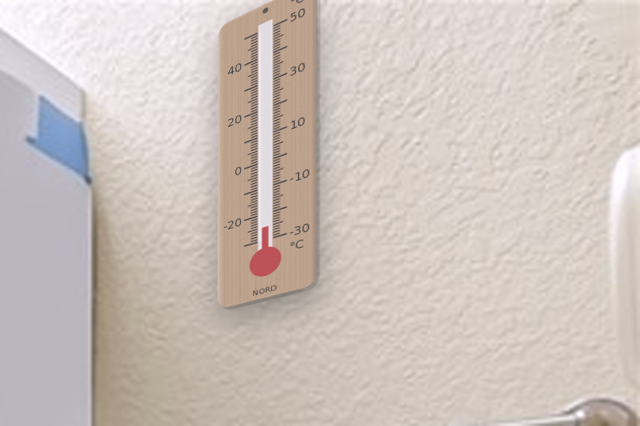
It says -25 °C
